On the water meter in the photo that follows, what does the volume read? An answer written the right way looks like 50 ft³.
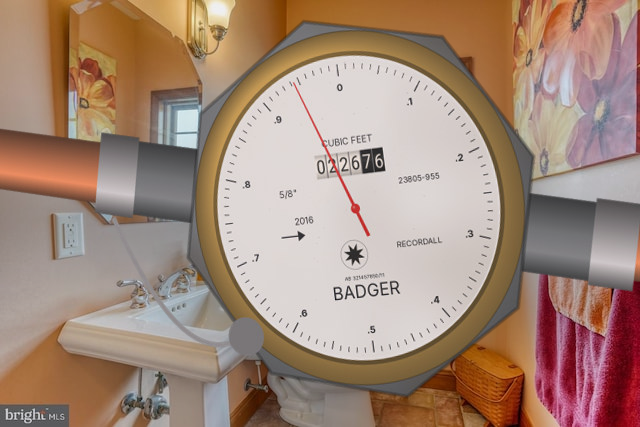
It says 22675.94 ft³
